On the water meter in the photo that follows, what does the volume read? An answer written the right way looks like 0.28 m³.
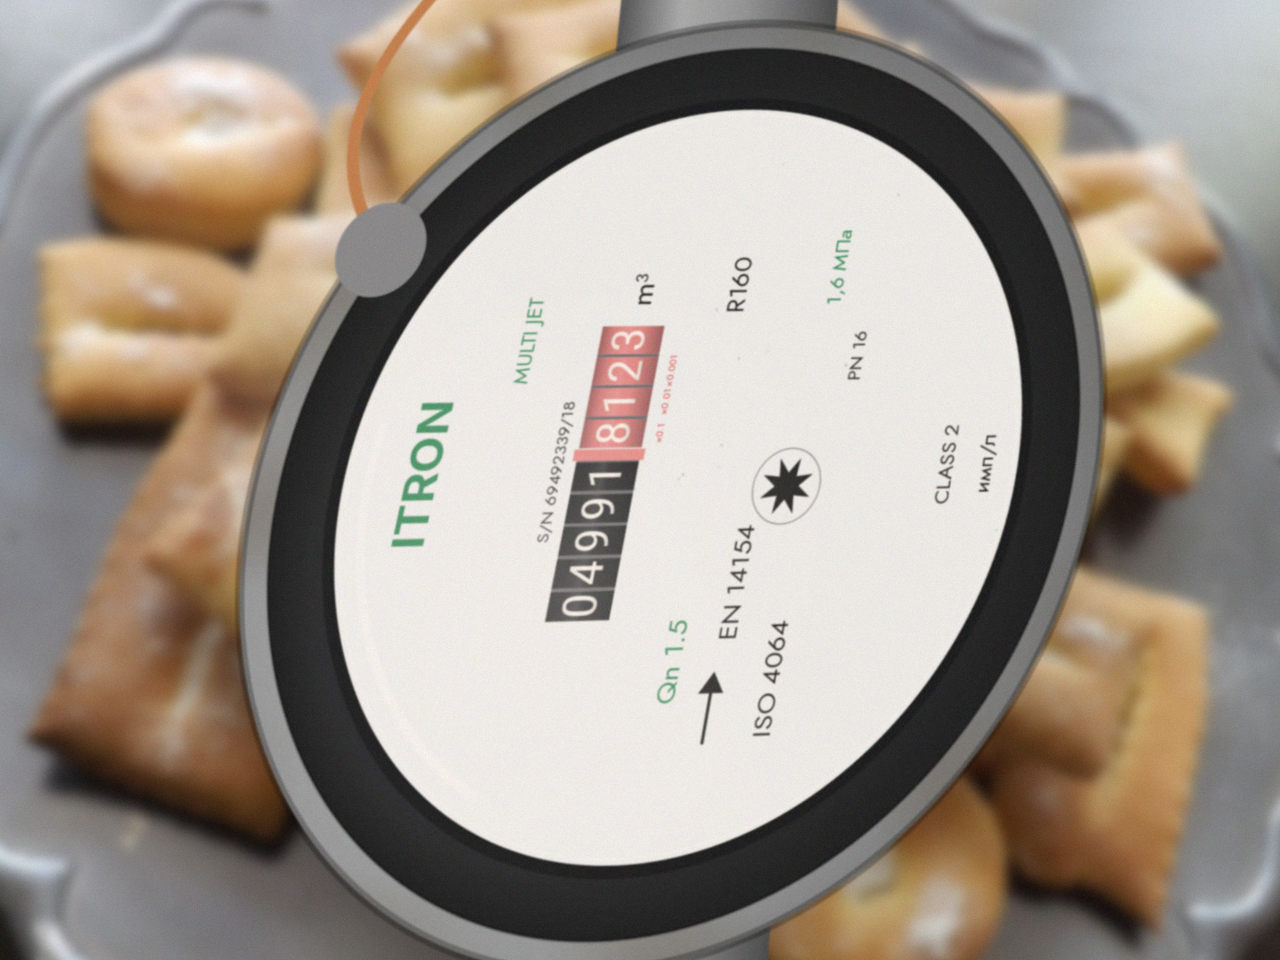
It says 4991.8123 m³
